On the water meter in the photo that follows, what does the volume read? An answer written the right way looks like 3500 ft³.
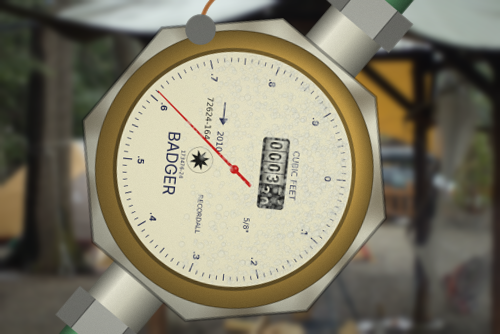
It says 329.61 ft³
